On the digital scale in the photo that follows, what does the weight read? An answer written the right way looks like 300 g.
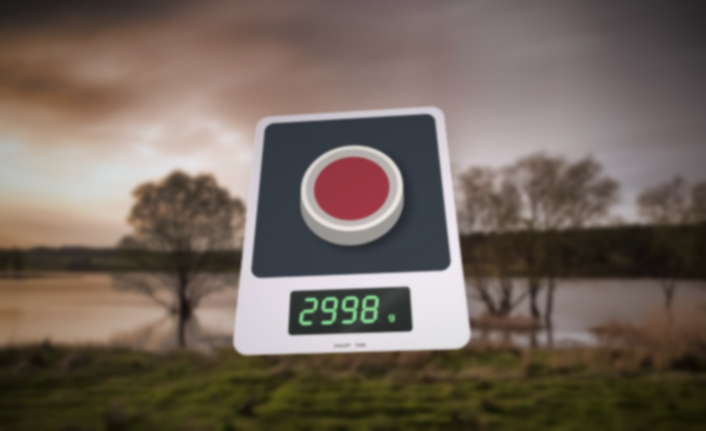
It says 2998 g
